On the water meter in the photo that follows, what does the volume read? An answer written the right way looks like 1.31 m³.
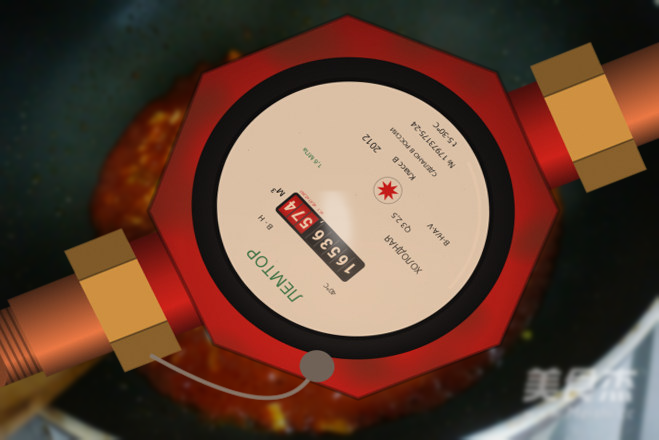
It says 16536.574 m³
